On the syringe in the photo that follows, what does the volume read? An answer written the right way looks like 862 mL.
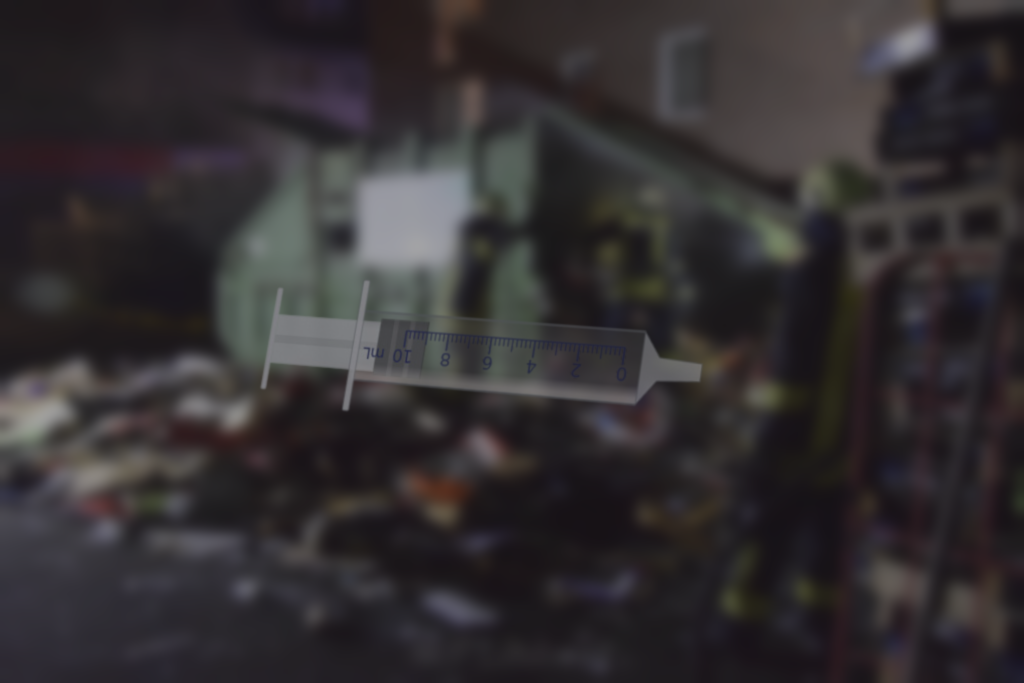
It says 9 mL
